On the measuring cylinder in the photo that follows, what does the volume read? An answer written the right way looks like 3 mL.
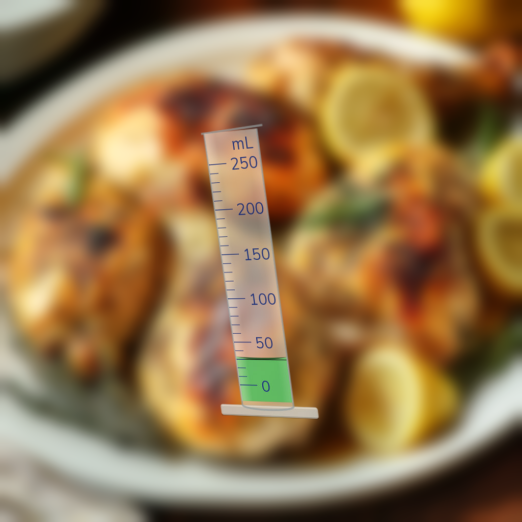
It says 30 mL
